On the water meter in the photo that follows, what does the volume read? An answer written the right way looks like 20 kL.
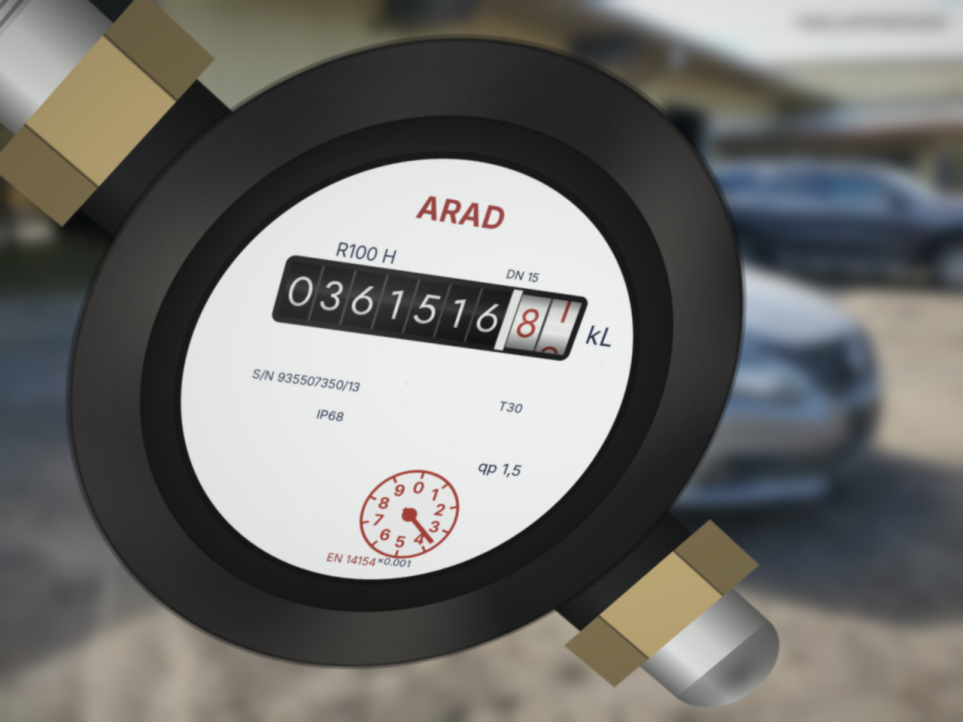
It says 361516.813 kL
